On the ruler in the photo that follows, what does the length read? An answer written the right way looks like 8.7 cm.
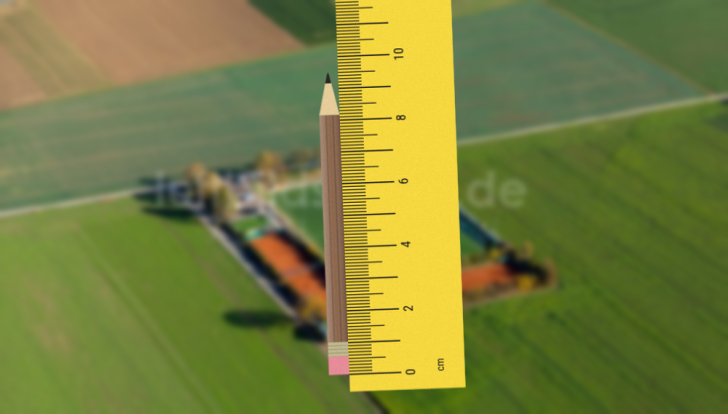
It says 9.5 cm
